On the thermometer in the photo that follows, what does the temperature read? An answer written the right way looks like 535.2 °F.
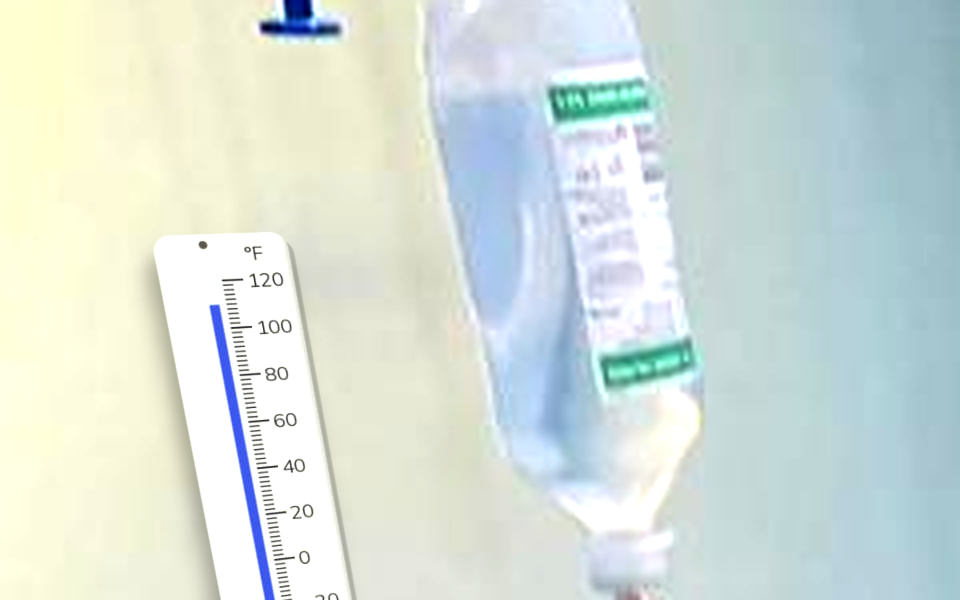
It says 110 °F
